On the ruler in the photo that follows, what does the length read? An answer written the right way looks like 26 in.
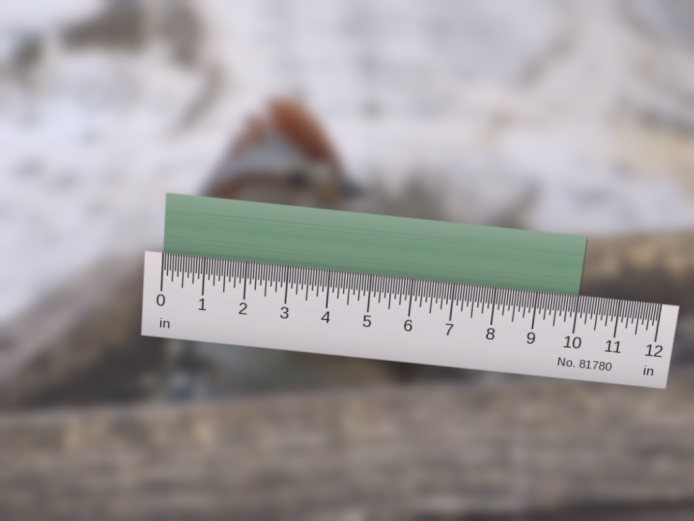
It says 10 in
